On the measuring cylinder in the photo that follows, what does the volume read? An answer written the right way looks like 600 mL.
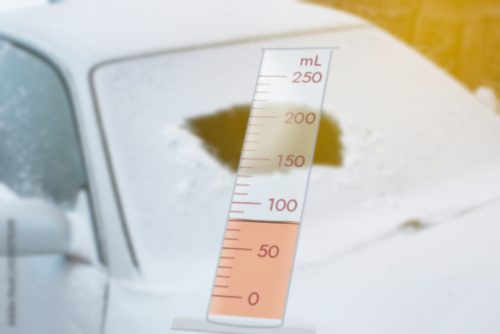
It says 80 mL
